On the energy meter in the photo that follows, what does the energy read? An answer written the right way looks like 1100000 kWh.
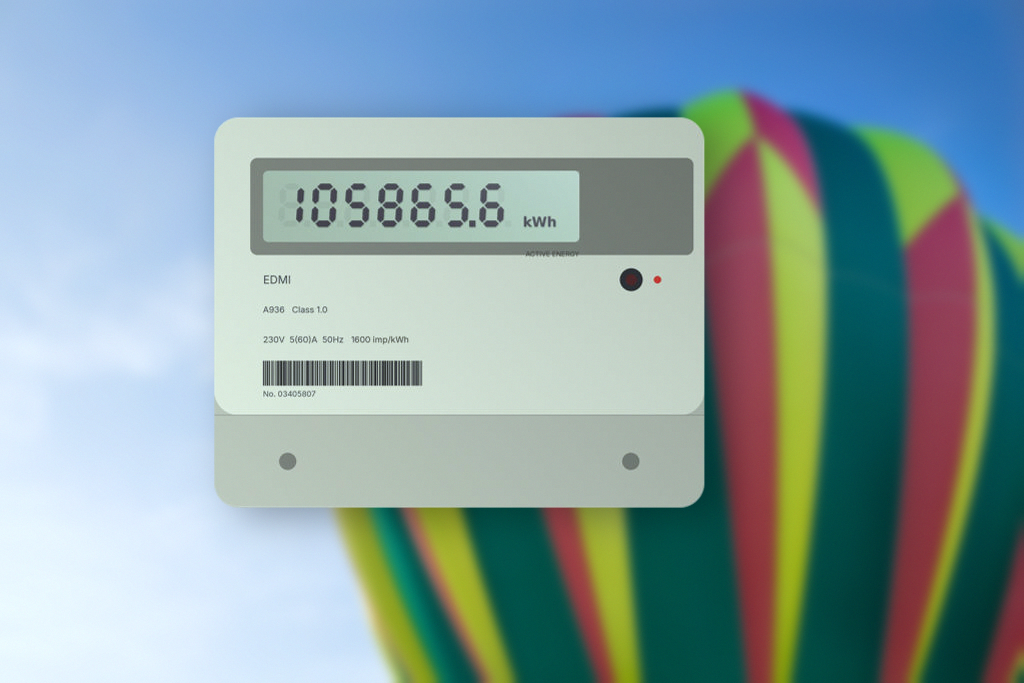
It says 105865.6 kWh
